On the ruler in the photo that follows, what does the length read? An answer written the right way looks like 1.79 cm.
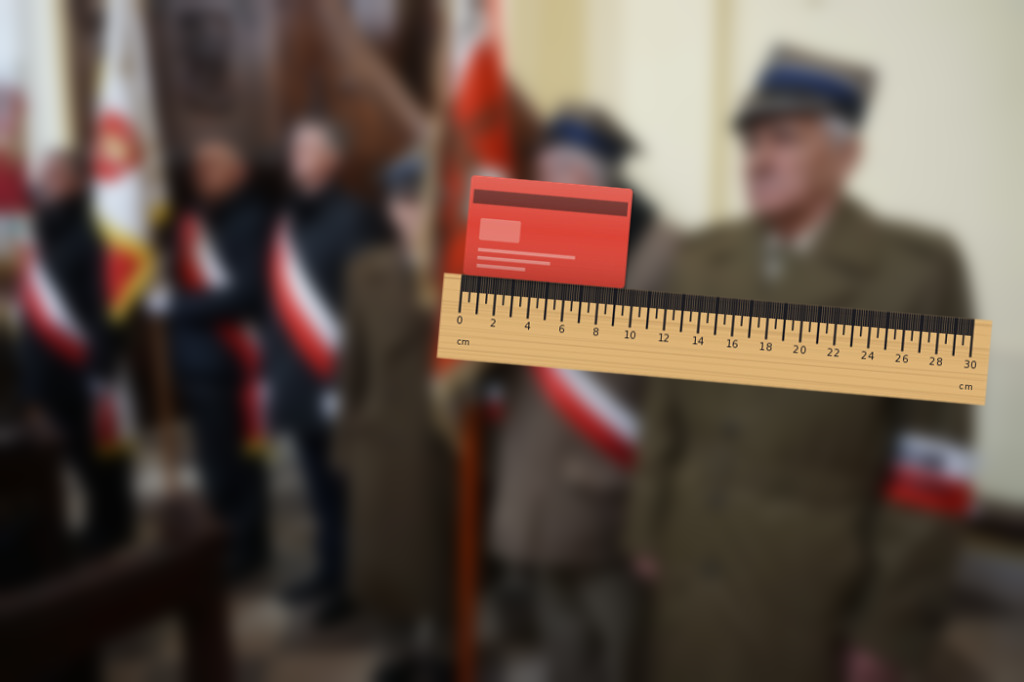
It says 9.5 cm
